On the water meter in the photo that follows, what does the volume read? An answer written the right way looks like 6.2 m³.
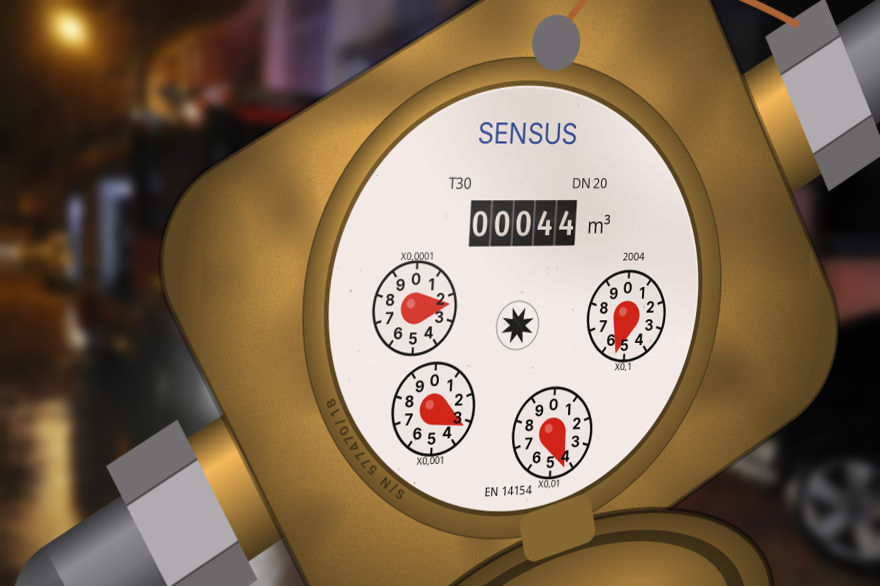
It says 44.5432 m³
